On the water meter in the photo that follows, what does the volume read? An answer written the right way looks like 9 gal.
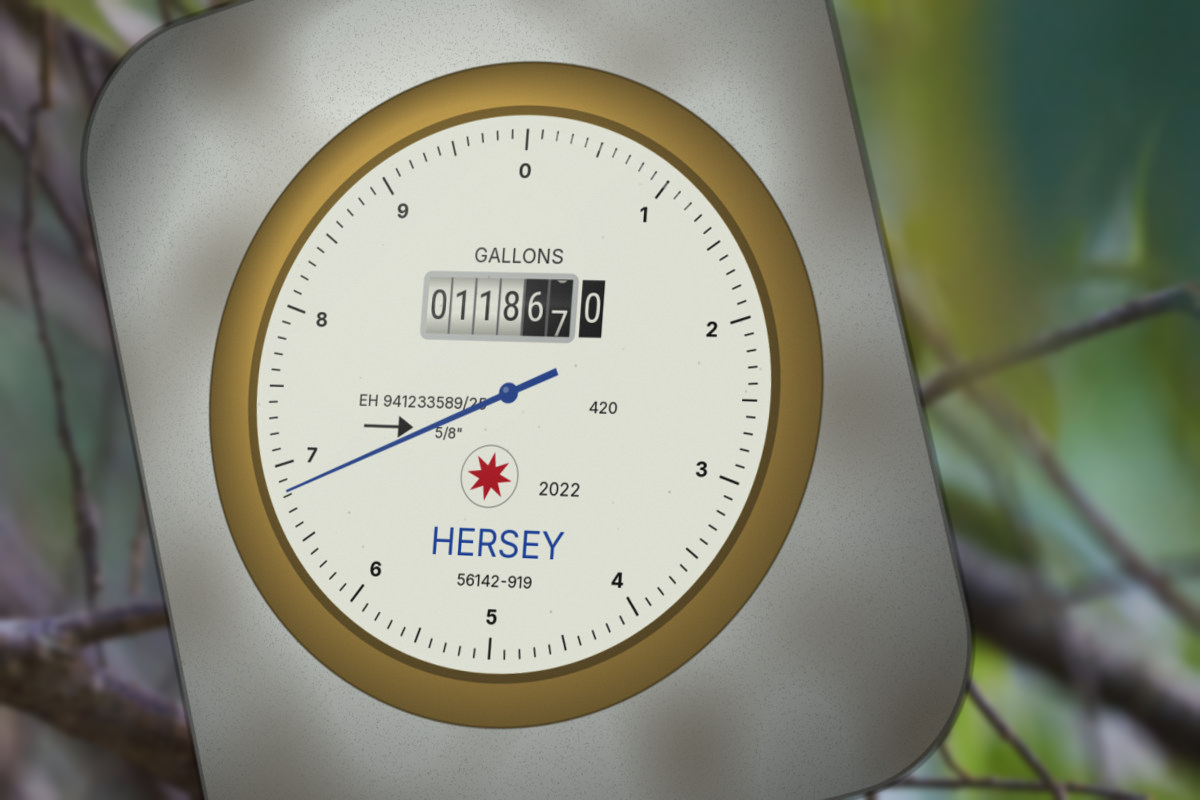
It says 118666.8 gal
